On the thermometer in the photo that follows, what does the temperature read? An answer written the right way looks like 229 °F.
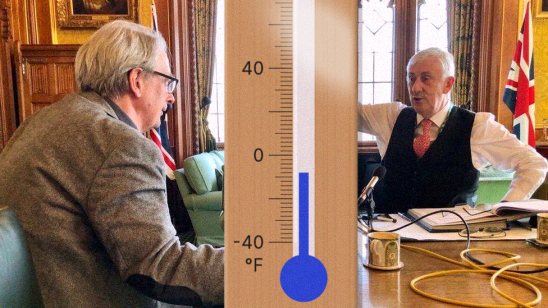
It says -8 °F
